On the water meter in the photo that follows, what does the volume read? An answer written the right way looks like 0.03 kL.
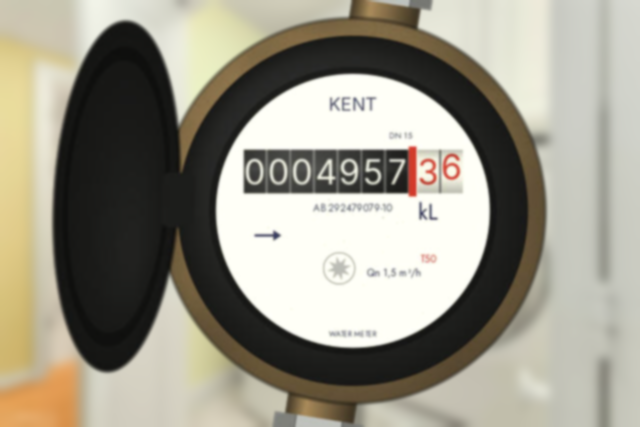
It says 4957.36 kL
